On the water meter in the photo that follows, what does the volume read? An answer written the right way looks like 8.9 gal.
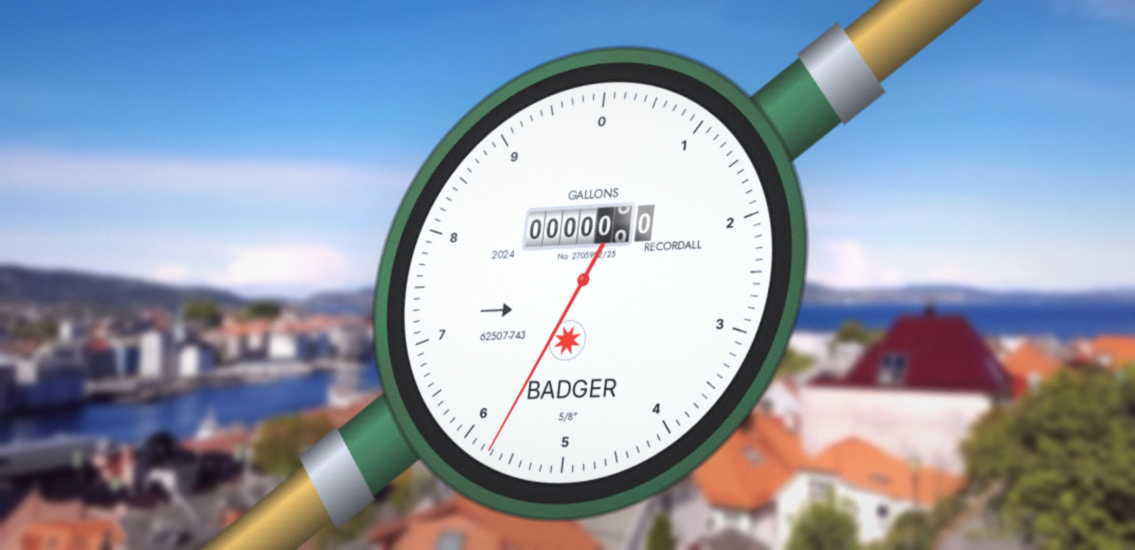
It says 85.7 gal
